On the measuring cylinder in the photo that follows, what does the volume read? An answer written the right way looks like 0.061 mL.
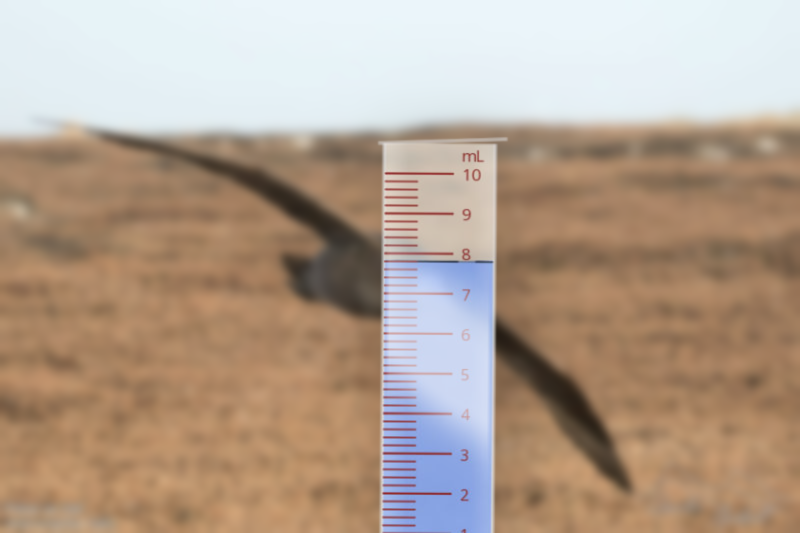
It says 7.8 mL
